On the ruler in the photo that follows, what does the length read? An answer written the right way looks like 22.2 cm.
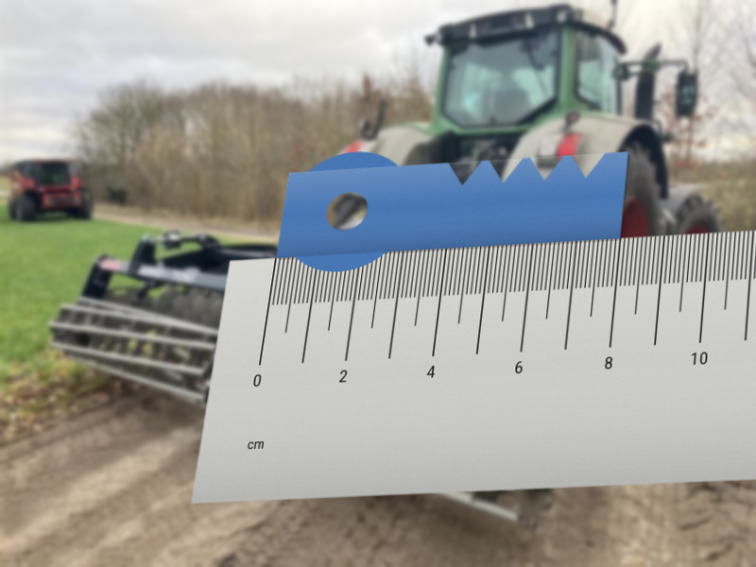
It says 8 cm
